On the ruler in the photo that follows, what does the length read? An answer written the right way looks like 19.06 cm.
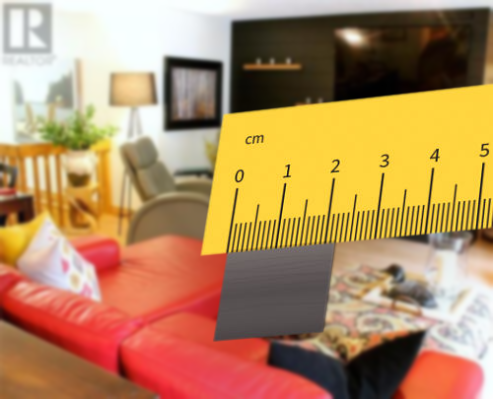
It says 2.2 cm
